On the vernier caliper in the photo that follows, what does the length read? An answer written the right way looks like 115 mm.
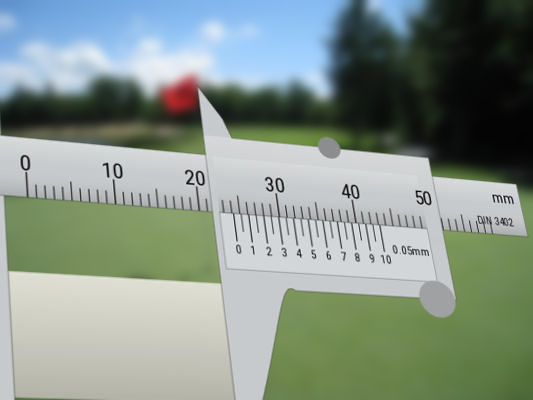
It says 24.2 mm
